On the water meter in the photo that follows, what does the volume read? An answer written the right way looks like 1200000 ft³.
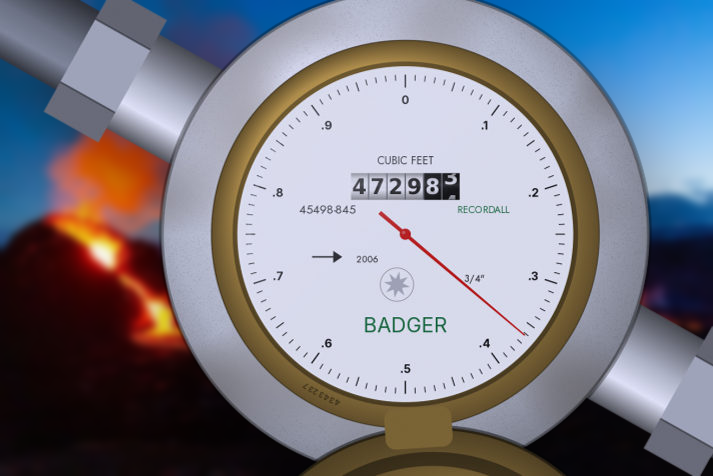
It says 472983.36 ft³
